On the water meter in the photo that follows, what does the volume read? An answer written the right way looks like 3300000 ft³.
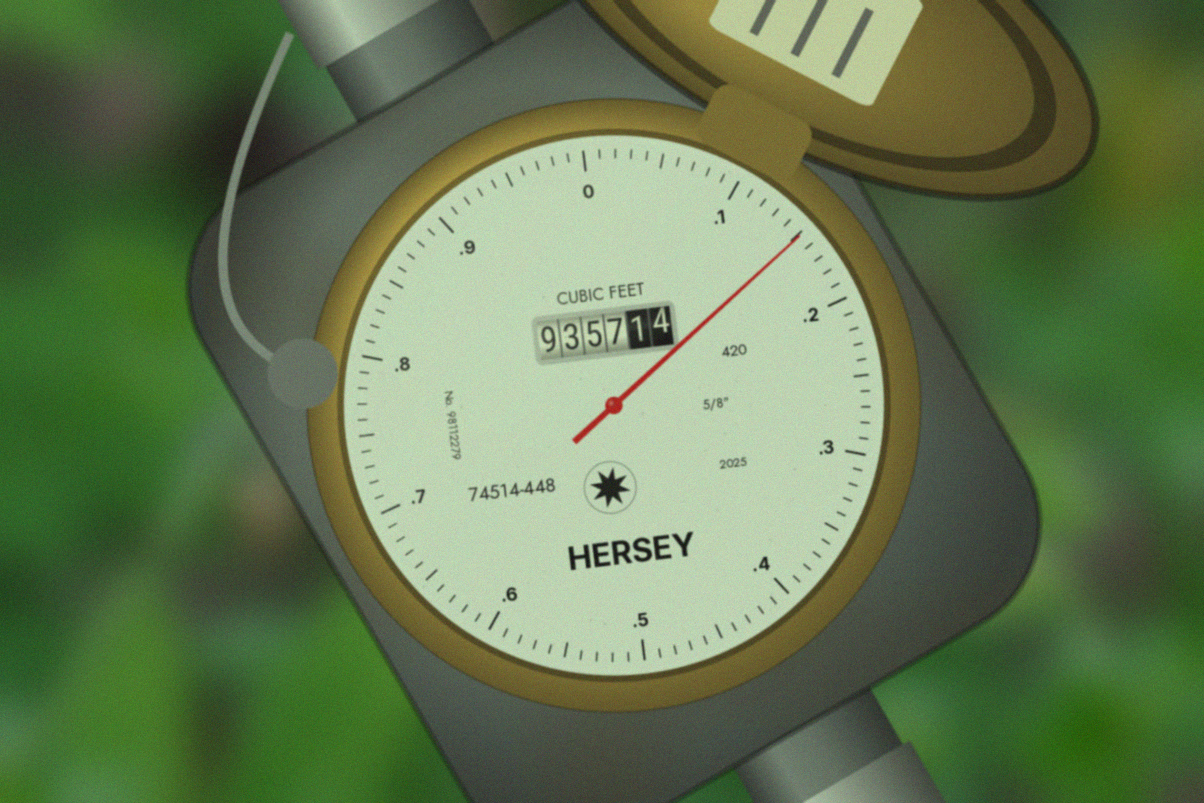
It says 935714.15 ft³
